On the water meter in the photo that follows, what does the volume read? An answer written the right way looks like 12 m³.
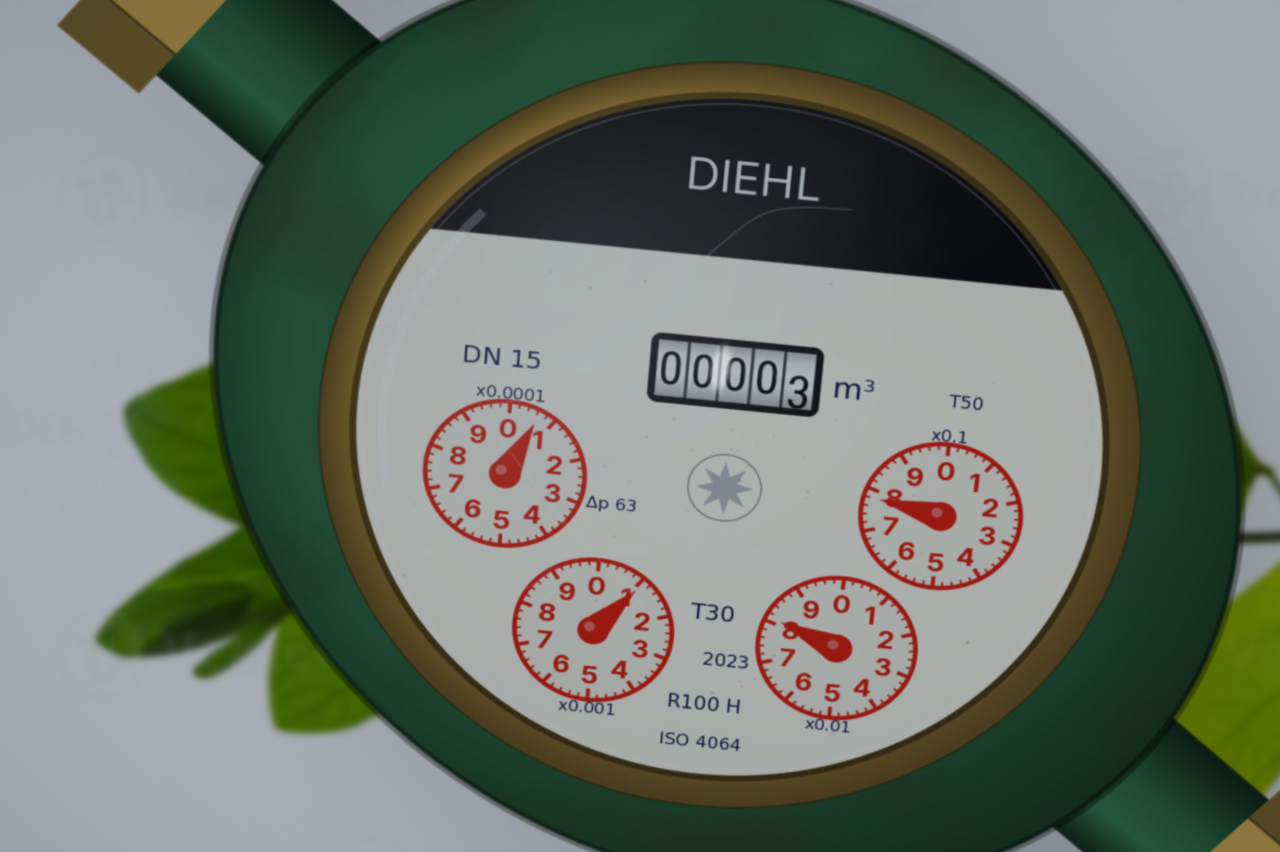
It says 2.7810 m³
